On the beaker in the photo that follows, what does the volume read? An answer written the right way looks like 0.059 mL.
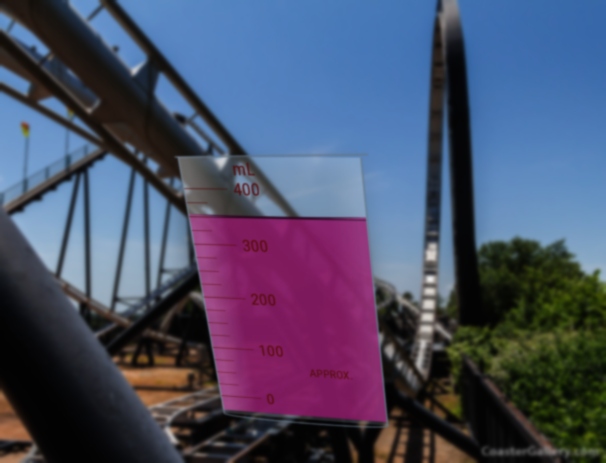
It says 350 mL
